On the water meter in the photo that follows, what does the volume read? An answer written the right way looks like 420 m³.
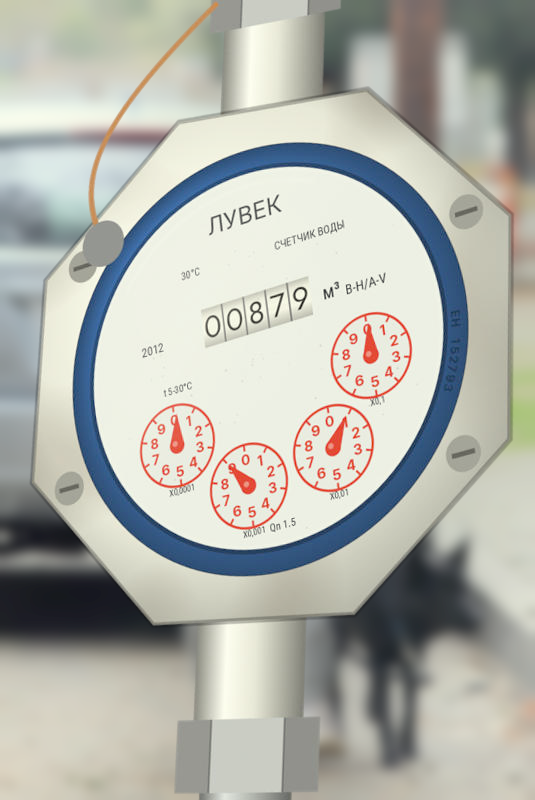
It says 879.0090 m³
